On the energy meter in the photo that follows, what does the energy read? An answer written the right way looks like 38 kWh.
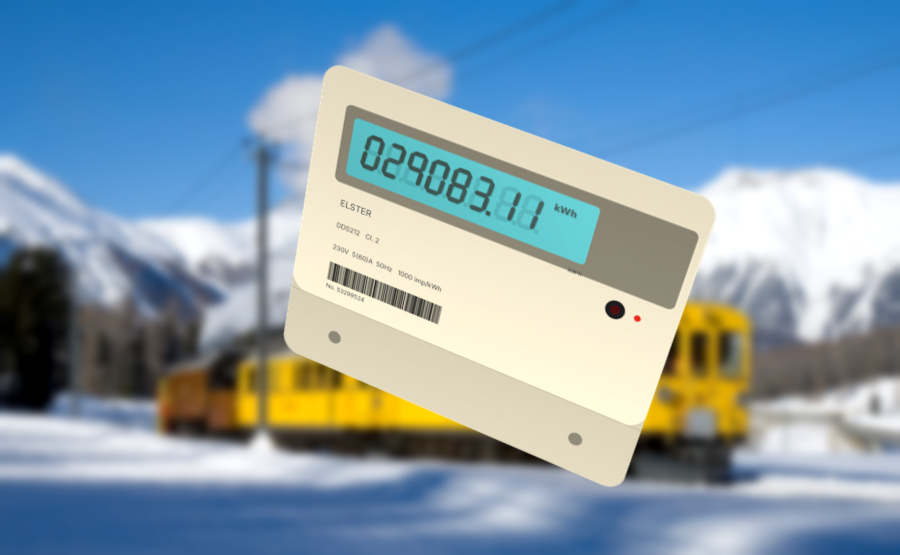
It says 29083.11 kWh
